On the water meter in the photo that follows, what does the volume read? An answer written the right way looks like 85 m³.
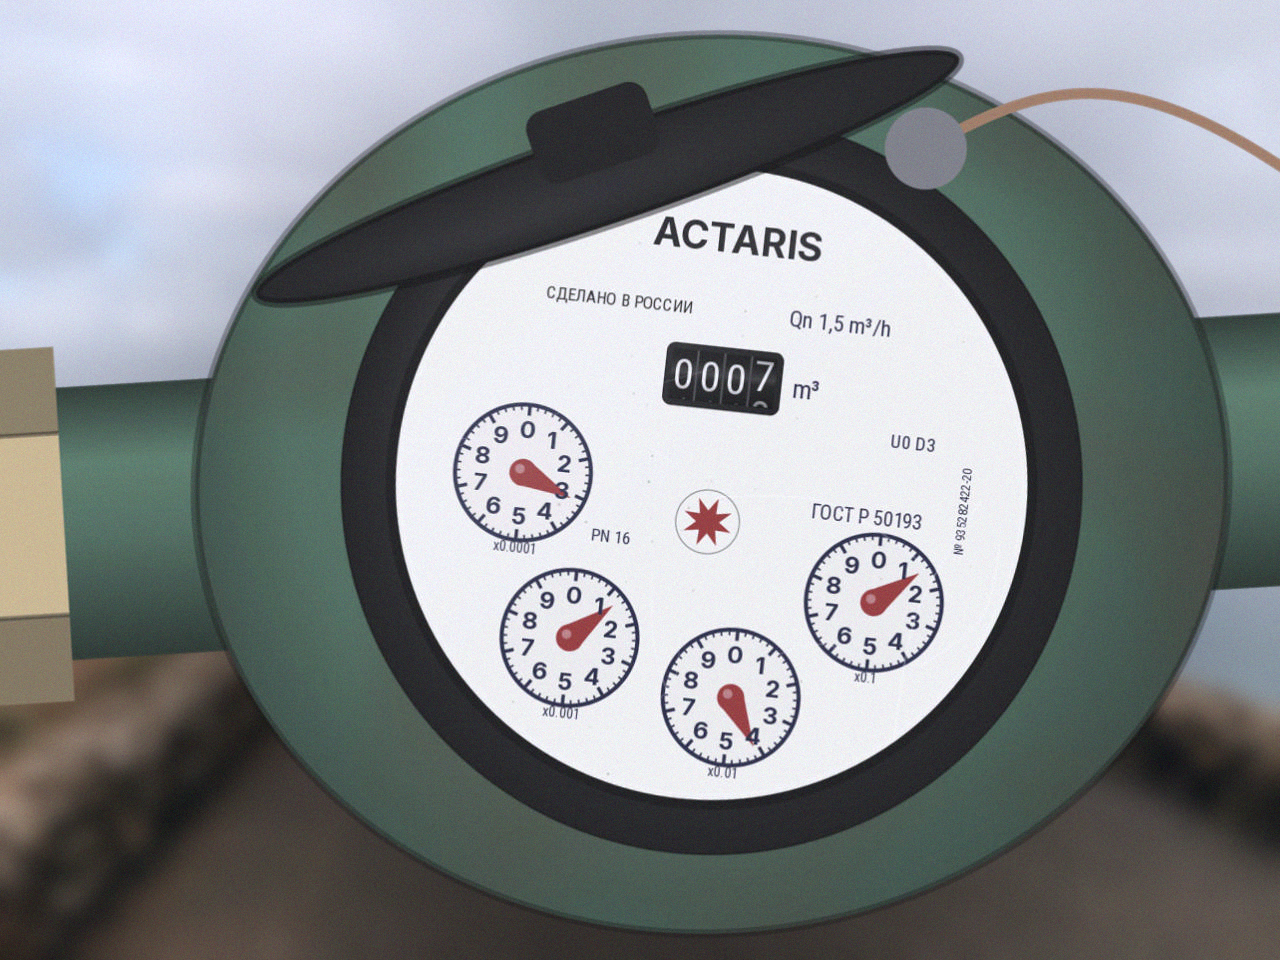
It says 7.1413 m³
